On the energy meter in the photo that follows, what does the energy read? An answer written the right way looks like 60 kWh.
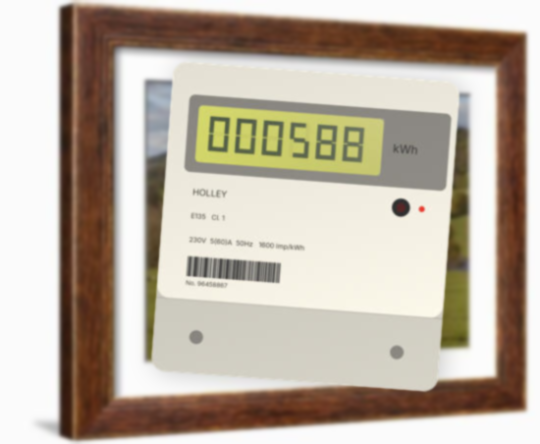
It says 588 kWh
